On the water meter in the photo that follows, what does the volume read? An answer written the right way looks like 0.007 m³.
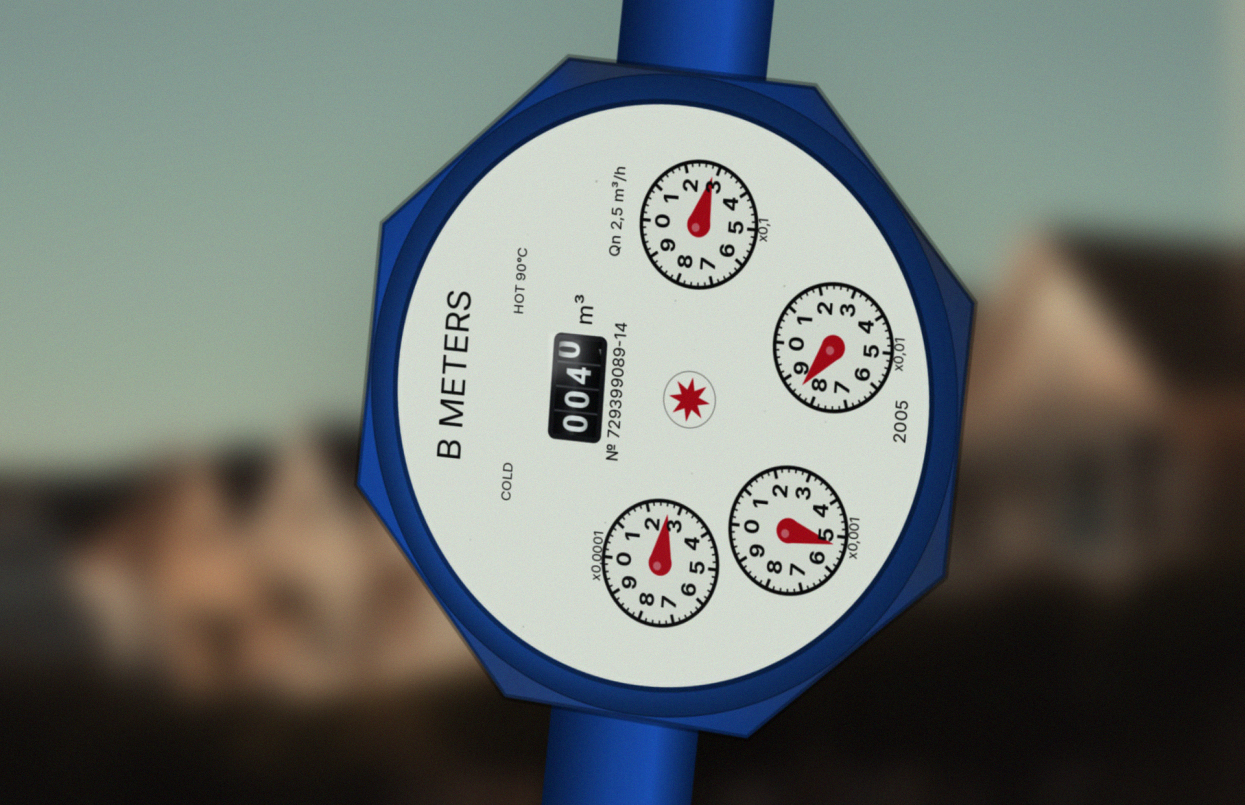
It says 40.2852 m³
